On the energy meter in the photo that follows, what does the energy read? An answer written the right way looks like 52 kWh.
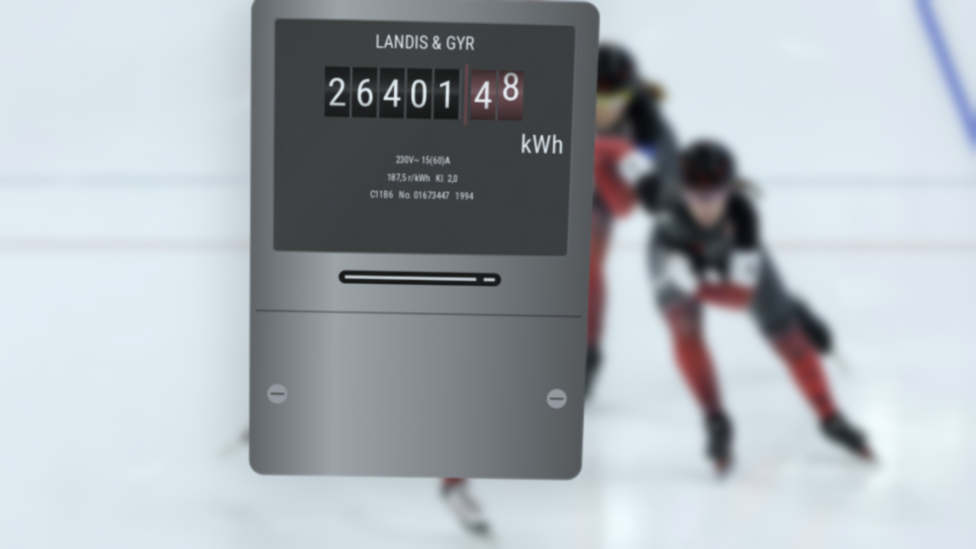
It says 26401.48 kWh
